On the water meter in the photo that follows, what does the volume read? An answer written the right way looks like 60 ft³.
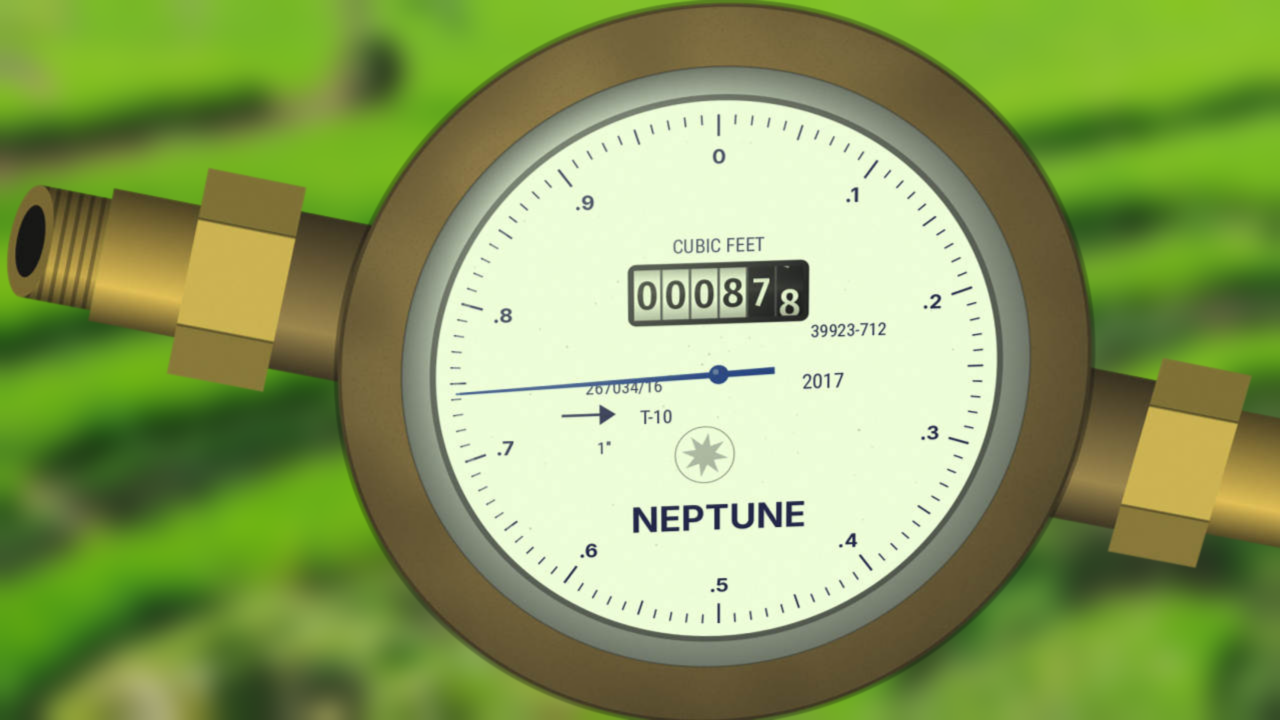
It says 877.74 ft³
